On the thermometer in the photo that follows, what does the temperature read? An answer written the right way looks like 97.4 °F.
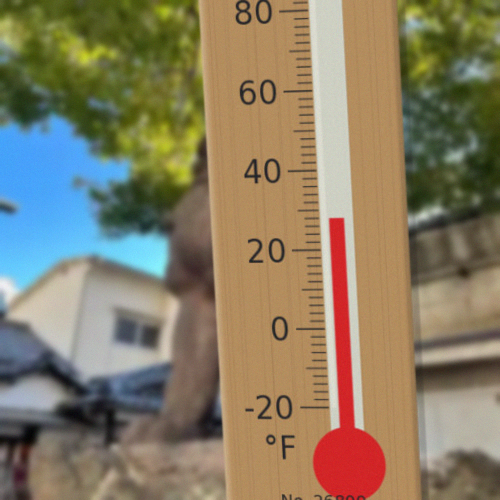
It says 28 °F
